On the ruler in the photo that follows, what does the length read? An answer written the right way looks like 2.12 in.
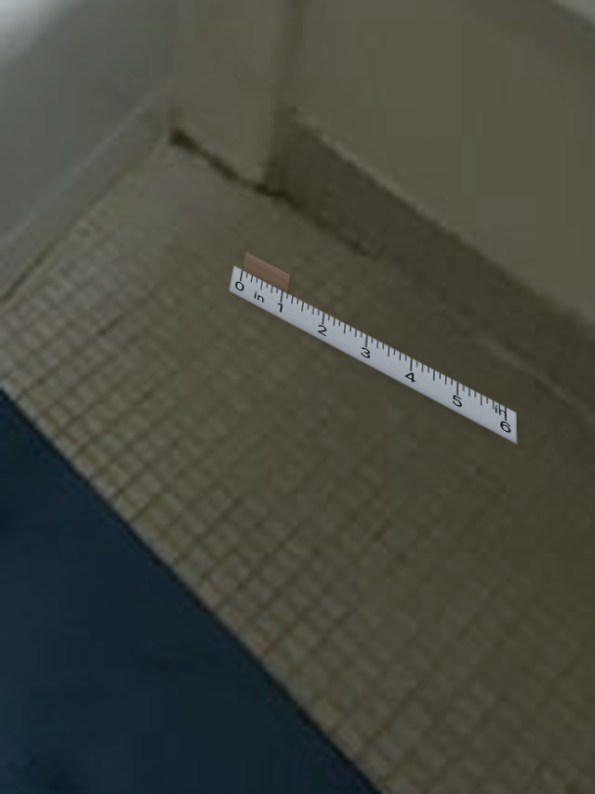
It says 1.125 in
